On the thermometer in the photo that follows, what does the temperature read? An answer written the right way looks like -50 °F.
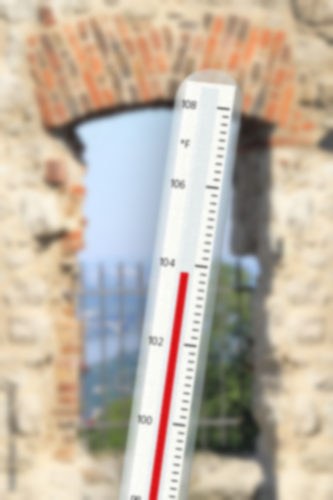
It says 103.8 °F
